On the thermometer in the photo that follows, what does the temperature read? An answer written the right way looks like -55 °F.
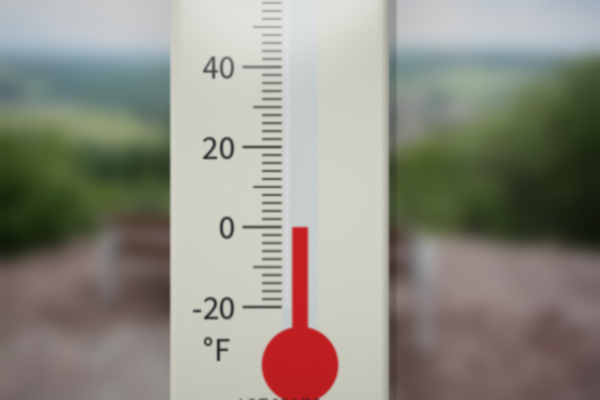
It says 0 °F
